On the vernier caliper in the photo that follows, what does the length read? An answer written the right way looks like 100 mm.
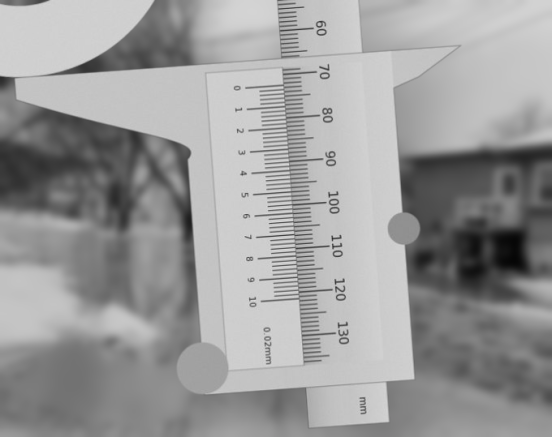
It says 72.5 mm
